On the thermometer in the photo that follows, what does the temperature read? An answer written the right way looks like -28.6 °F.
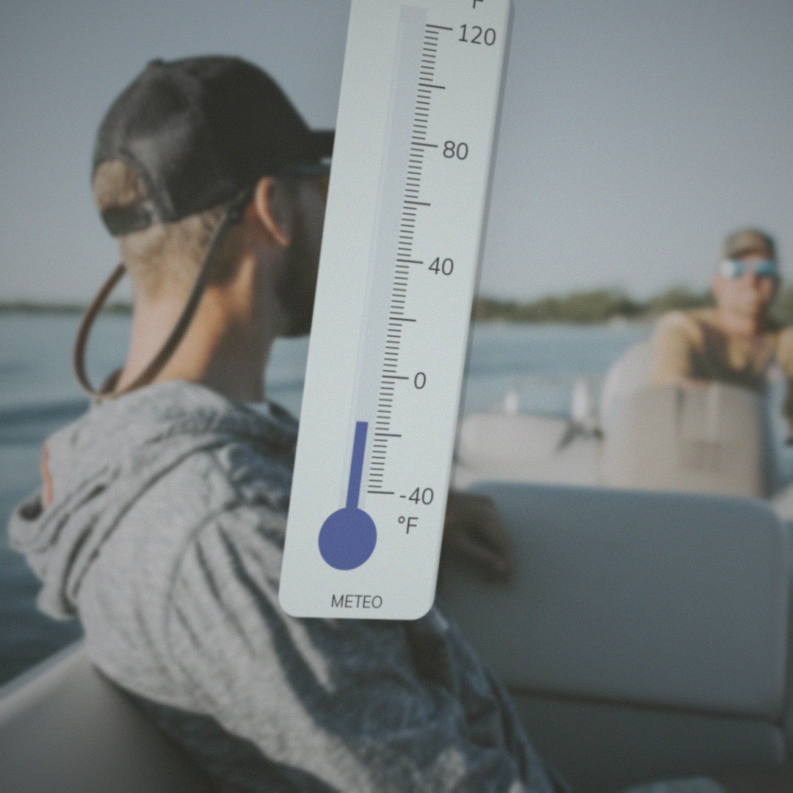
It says -16 °F
